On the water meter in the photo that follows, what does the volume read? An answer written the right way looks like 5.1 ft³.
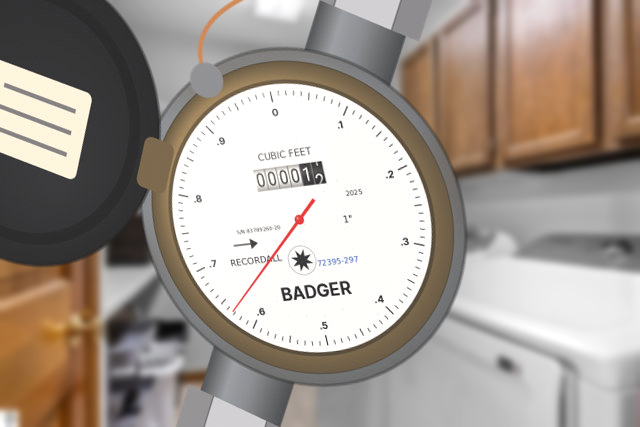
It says 11.63 ft³
